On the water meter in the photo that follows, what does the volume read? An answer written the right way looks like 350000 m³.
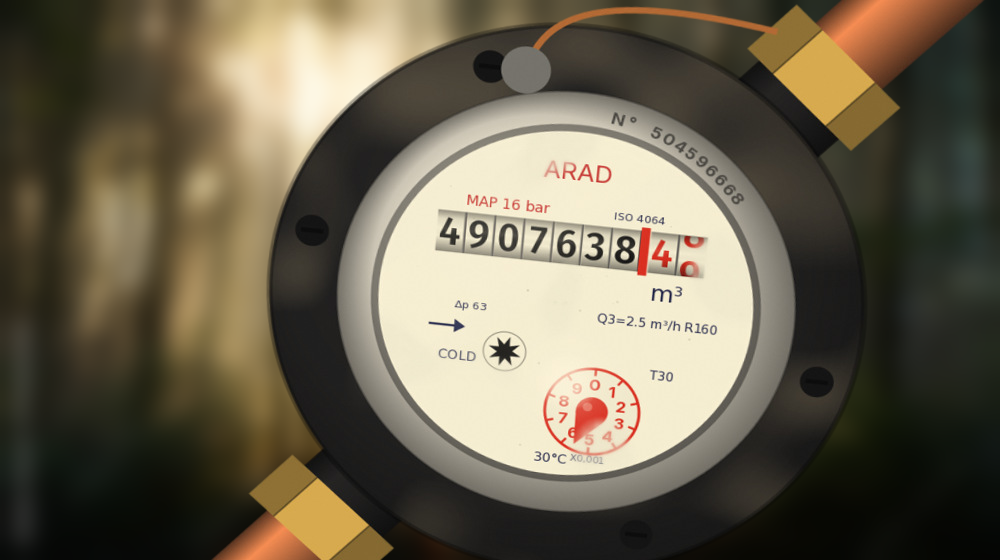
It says 4907638.485 m³
